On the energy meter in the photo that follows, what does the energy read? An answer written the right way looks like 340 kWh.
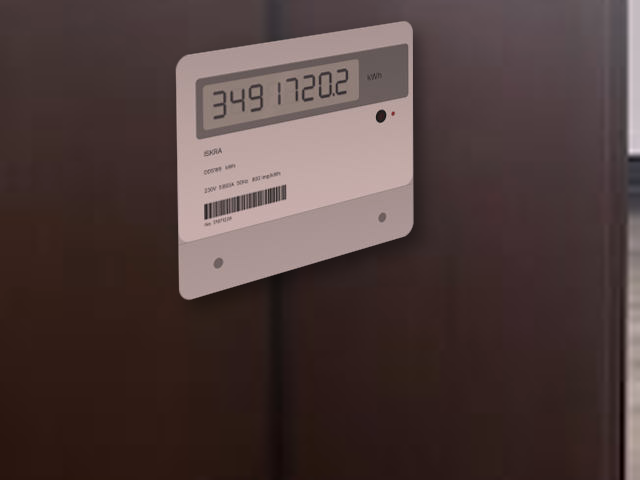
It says 3491720.2 kWh
